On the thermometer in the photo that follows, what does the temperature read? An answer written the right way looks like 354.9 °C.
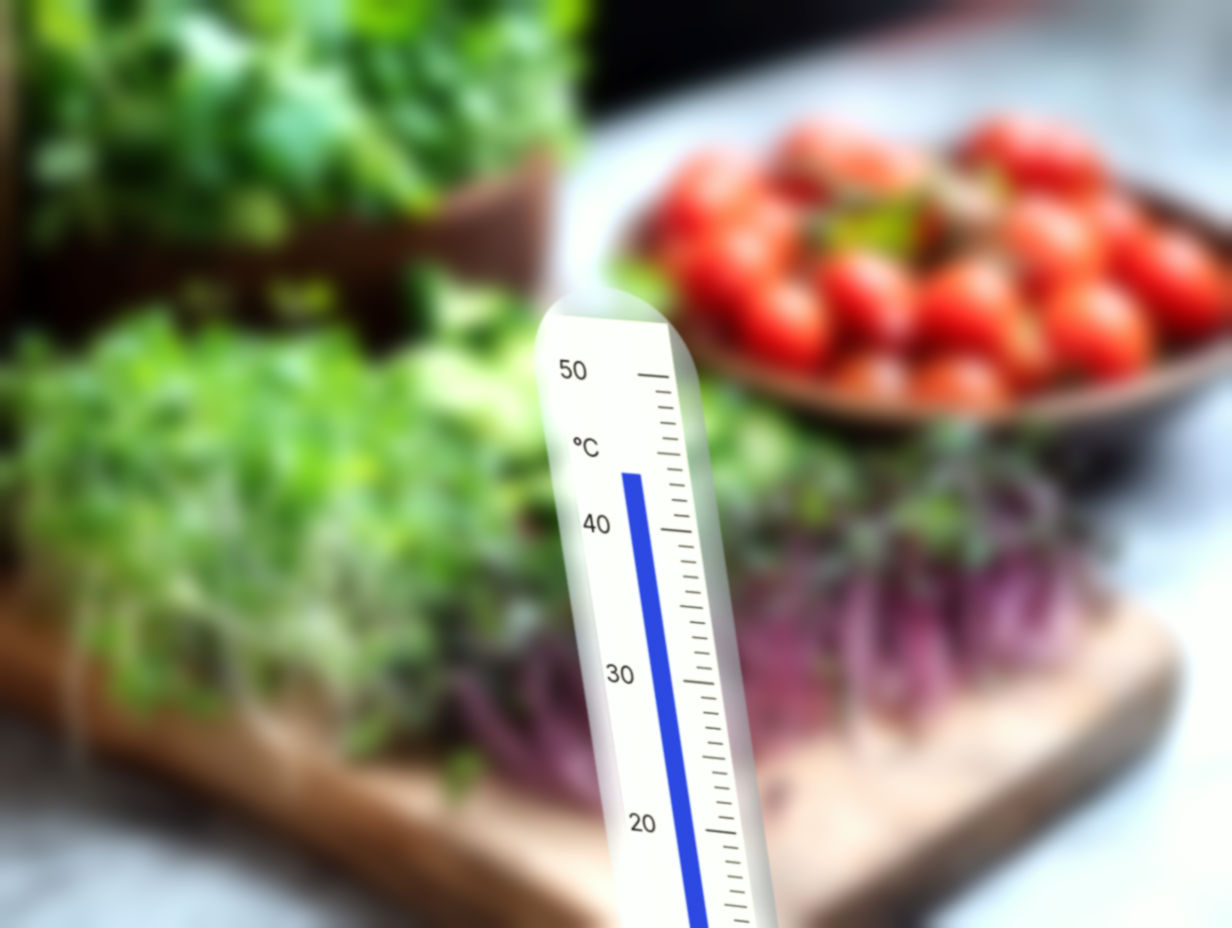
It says 43.5 °C
